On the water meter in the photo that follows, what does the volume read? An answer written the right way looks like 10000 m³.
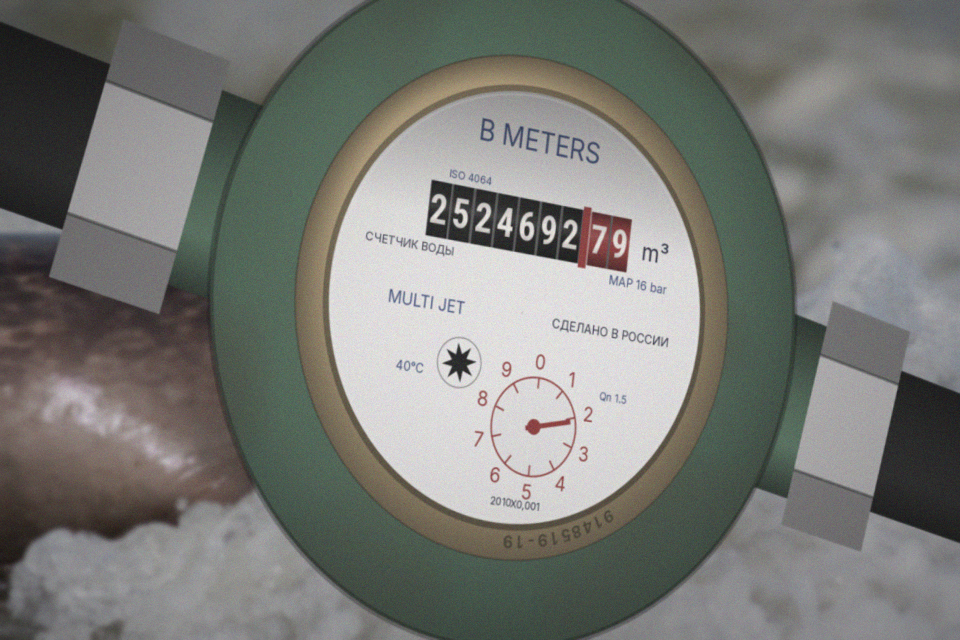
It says 2524692.792 m³
